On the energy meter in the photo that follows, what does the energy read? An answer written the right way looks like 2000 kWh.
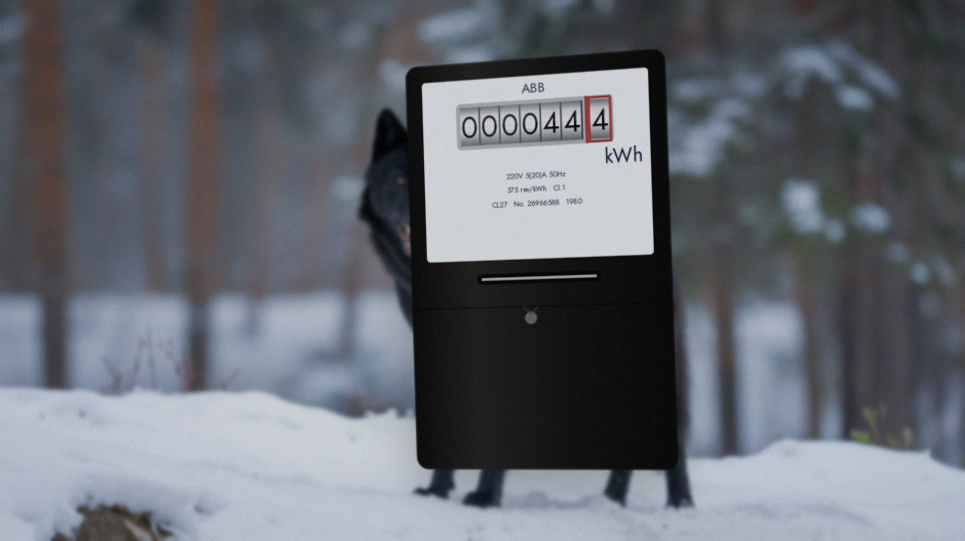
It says 44.4 kWh
